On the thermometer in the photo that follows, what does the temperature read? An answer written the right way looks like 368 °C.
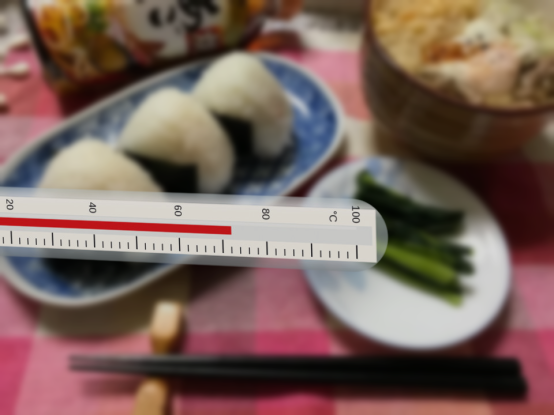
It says 72 °C
